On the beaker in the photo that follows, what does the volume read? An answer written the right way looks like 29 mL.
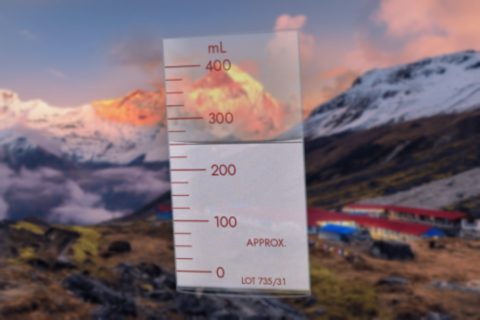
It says 250 mL
